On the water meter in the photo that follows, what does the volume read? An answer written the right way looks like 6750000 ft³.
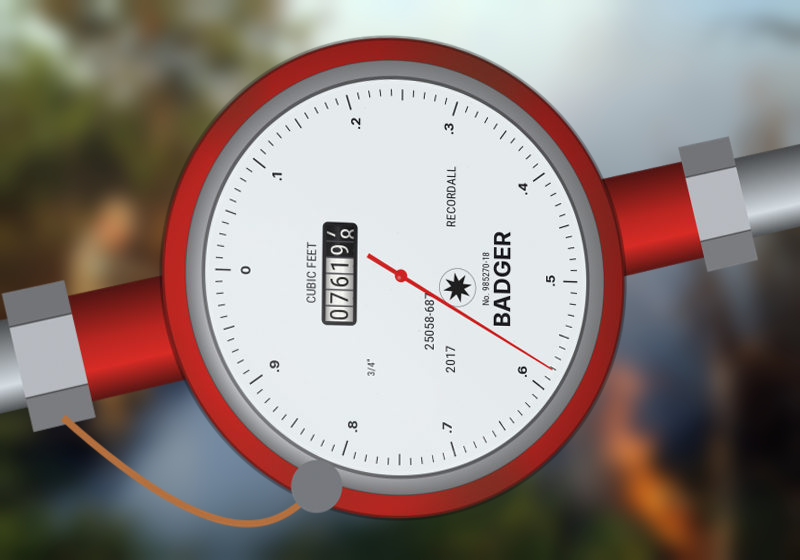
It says 76197.58 ft³
